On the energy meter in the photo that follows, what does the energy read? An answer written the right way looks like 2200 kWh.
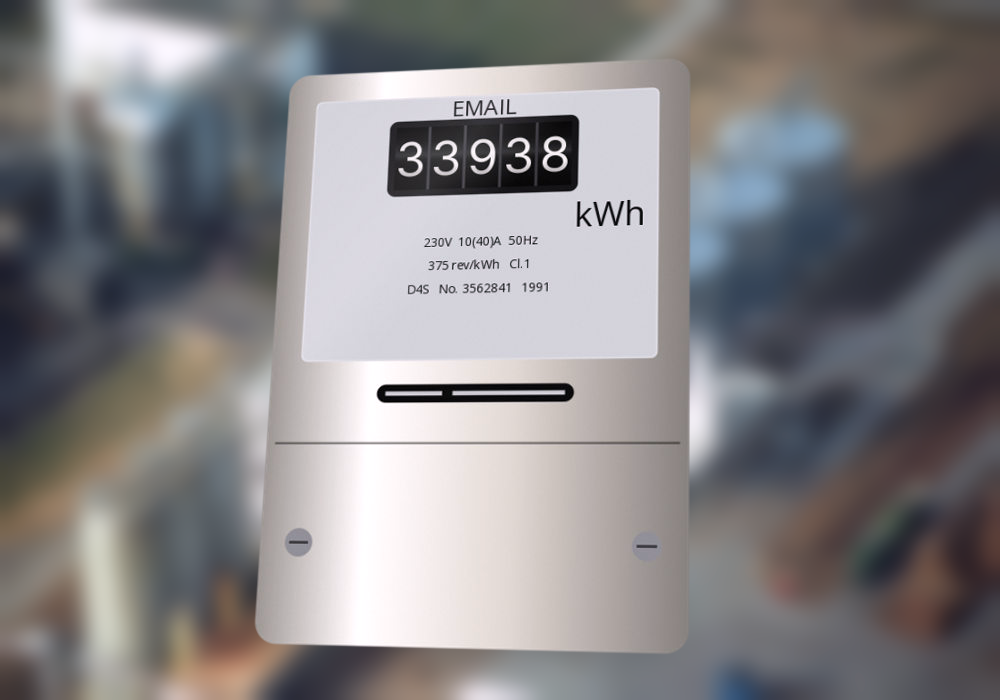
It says 33938 kWh
